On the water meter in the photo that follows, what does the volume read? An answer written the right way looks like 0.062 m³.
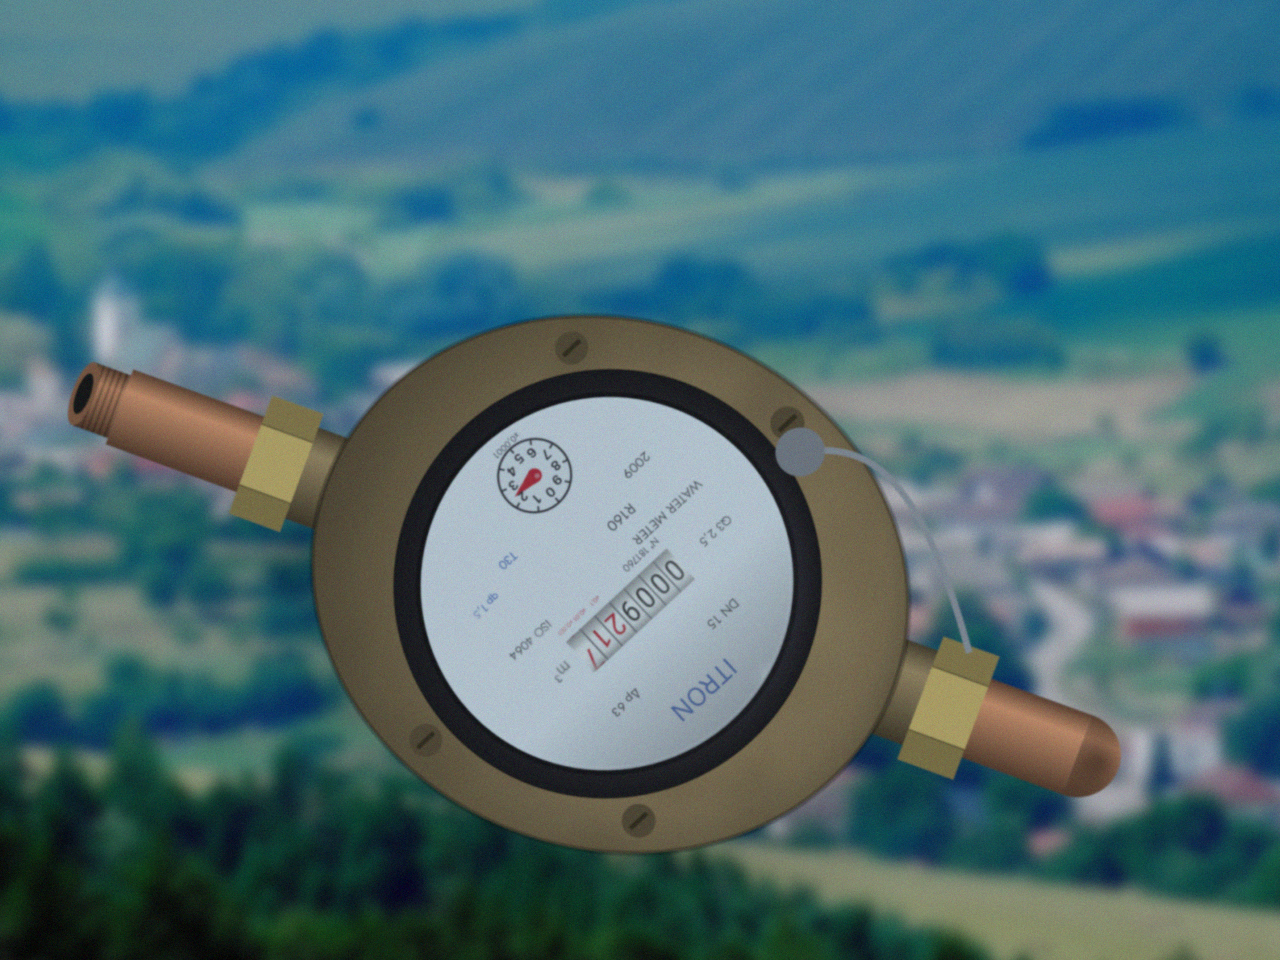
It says 9.2172 m³
